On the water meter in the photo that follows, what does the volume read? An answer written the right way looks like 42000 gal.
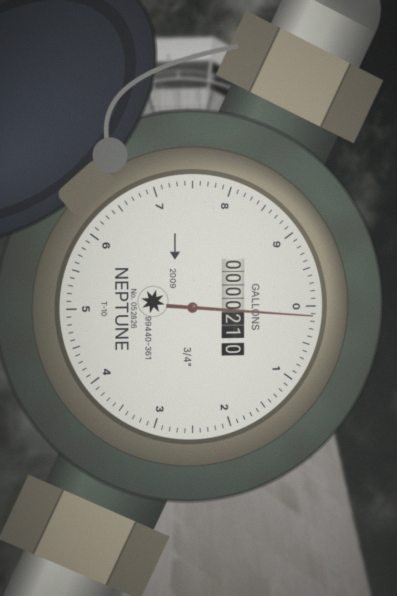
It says 210.1 gal
